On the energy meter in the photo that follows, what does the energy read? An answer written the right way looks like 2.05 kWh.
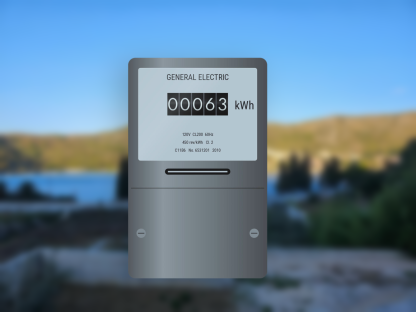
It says 63 kWh
